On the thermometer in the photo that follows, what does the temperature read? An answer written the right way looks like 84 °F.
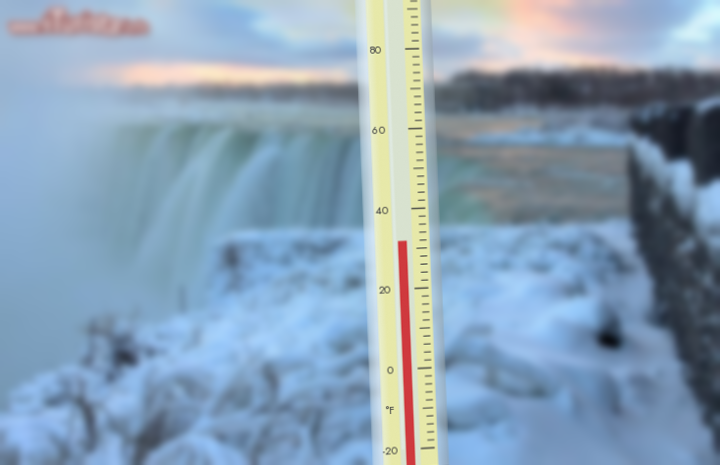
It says 32 °F
